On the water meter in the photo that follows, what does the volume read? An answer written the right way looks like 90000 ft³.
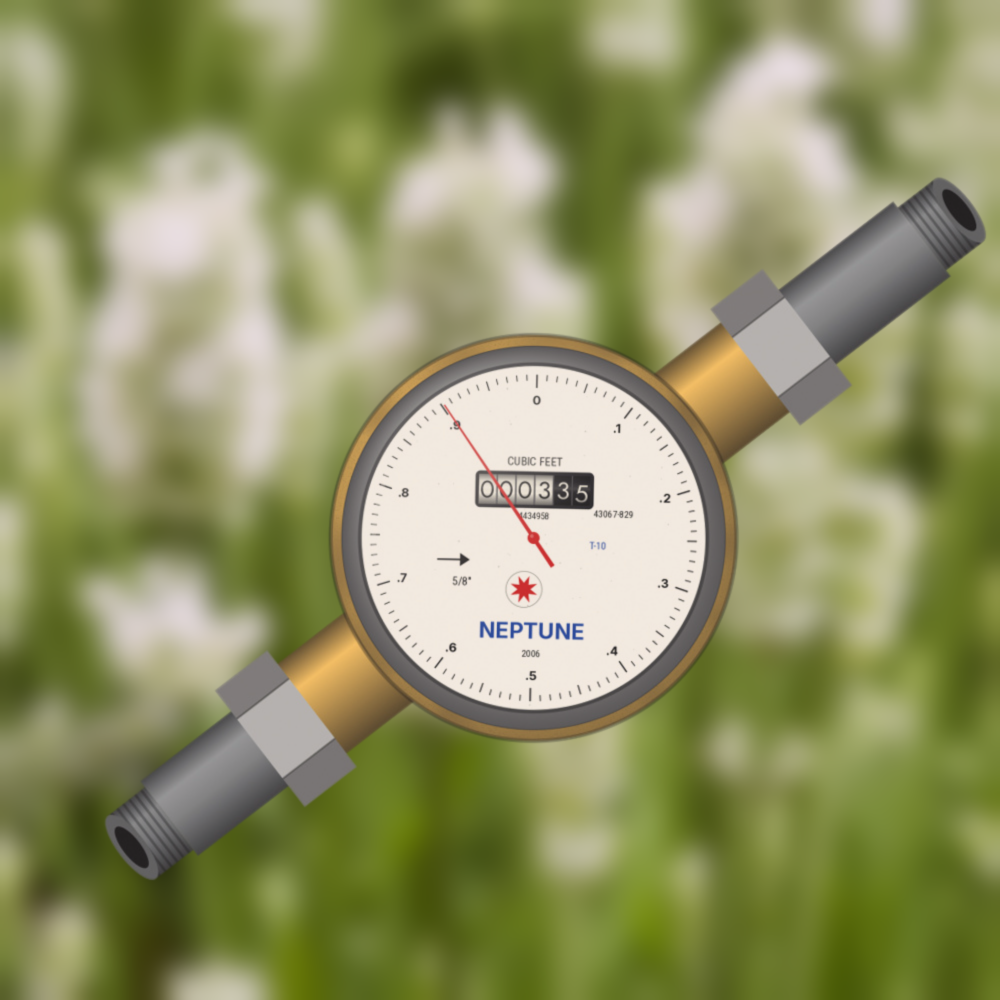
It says 334.90 ft³
